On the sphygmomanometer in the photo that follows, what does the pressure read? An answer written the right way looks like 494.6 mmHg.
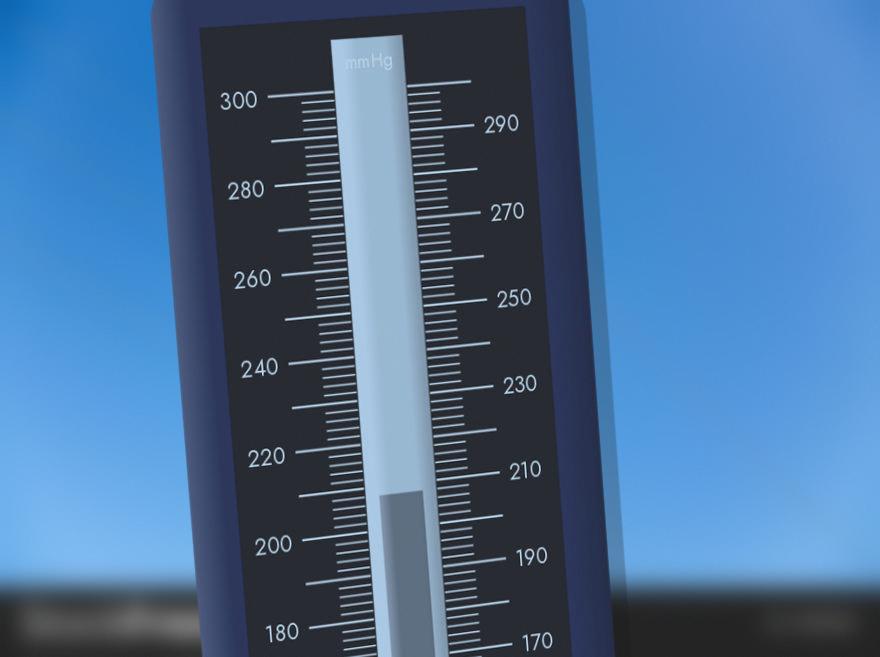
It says 208 mmHg
